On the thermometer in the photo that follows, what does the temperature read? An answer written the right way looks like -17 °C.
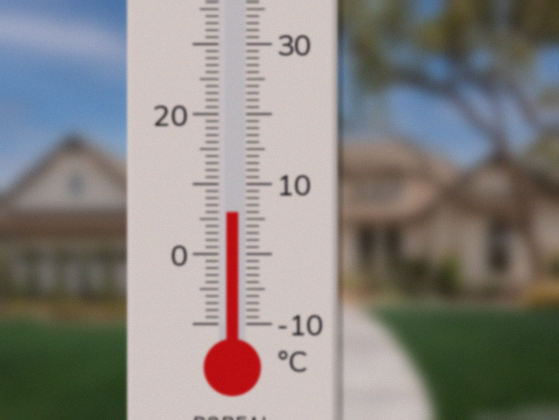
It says 6 °C
